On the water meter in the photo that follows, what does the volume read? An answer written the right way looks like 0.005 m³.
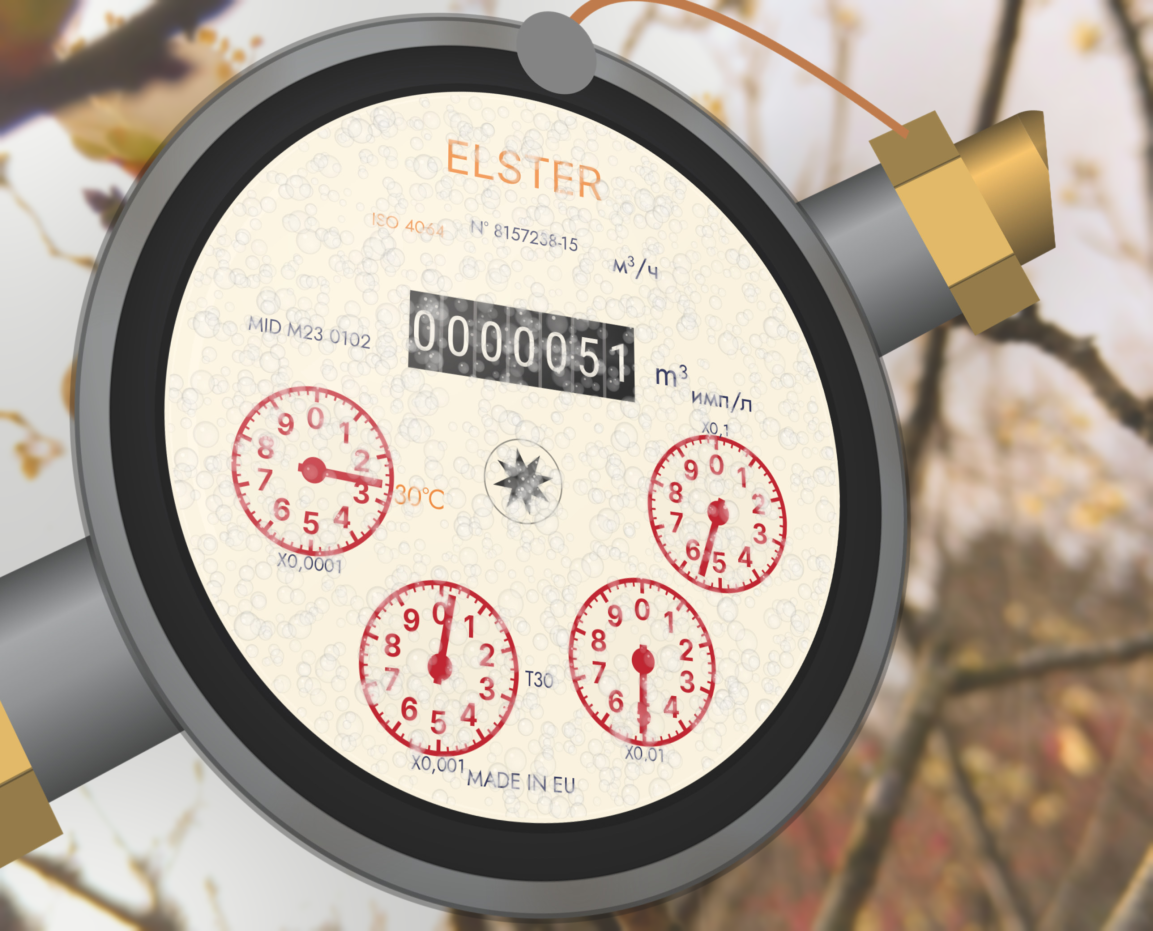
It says 51.5502 m³
